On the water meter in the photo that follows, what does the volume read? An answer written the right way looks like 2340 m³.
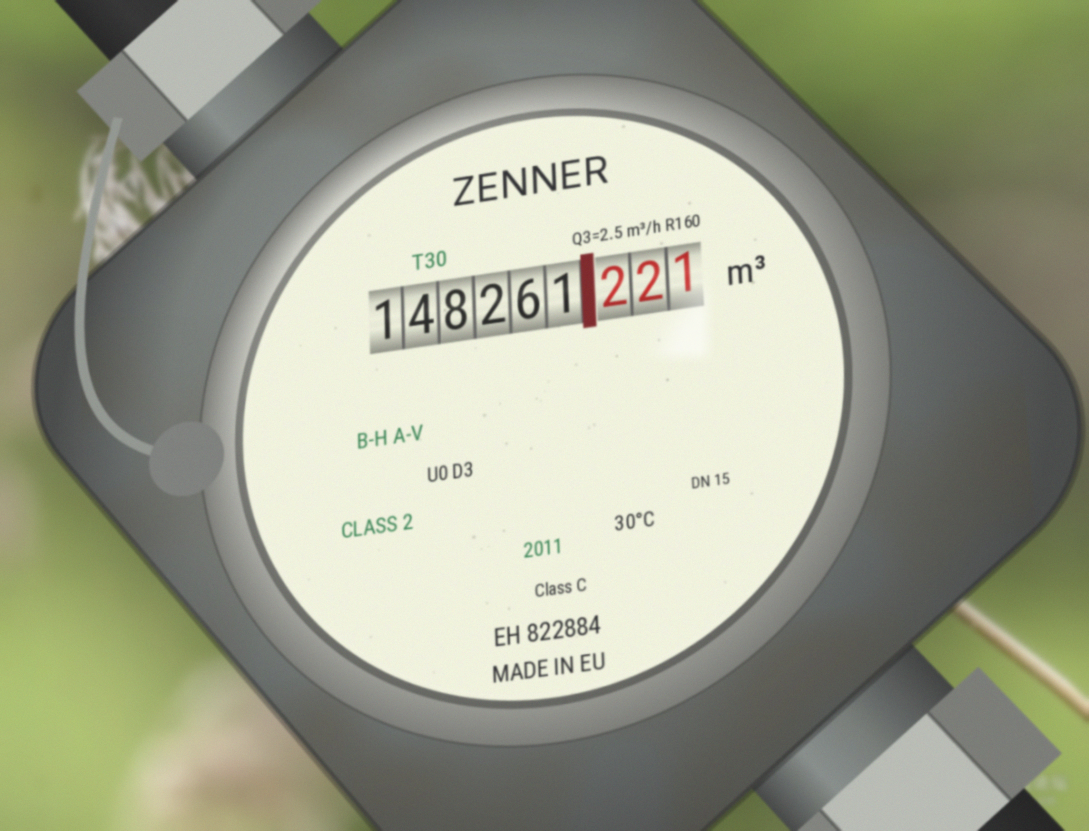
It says 148261.221 m³
